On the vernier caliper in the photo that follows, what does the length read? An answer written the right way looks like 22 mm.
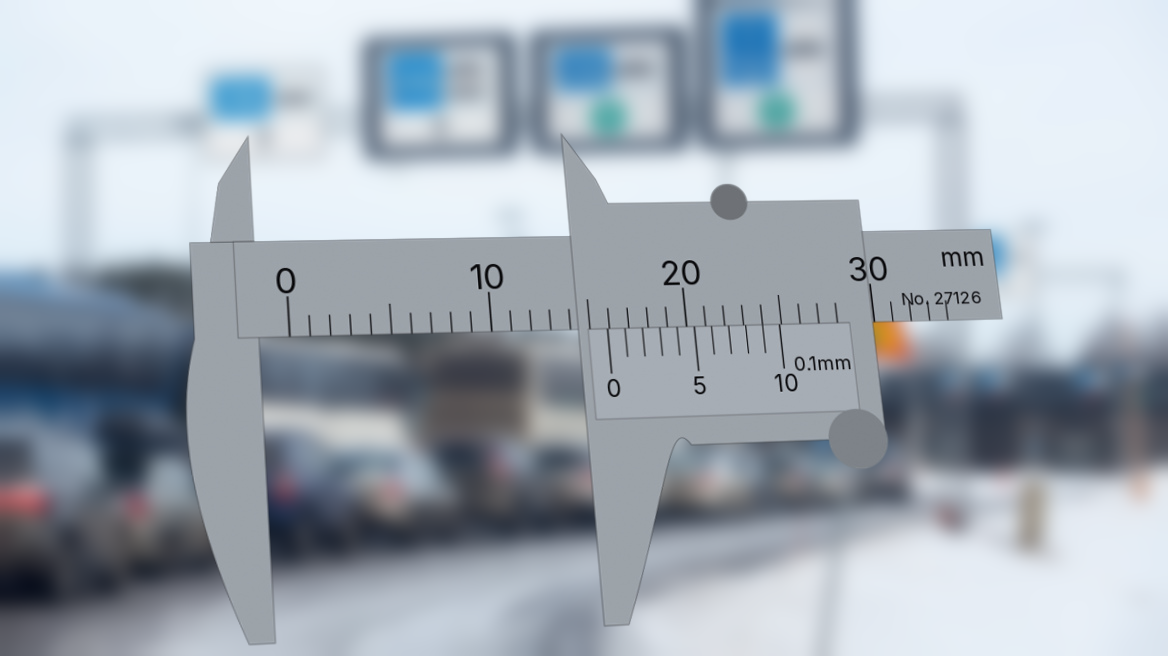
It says 15.9 mm
